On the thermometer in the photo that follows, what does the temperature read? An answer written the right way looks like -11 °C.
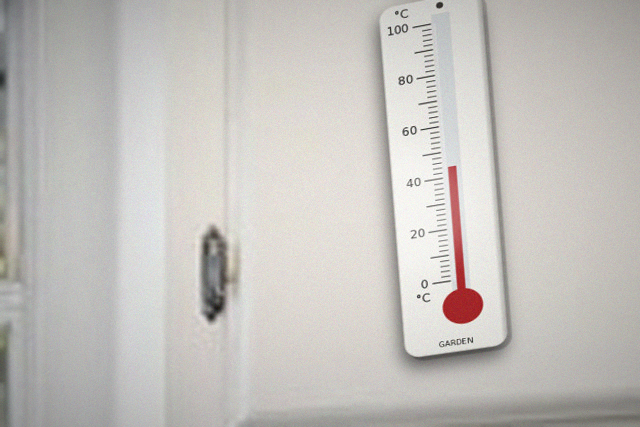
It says 44 °C
